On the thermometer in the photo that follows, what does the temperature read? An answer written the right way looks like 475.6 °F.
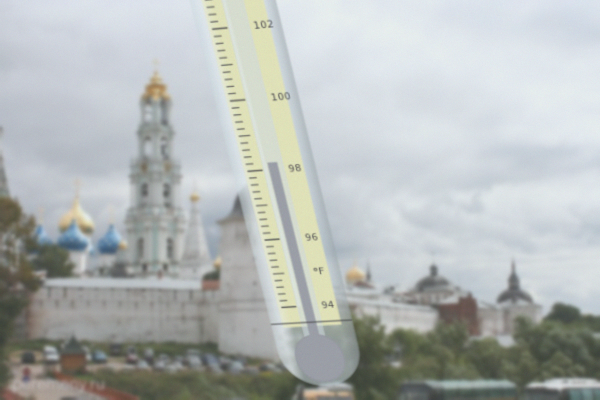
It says 98.2 °F
